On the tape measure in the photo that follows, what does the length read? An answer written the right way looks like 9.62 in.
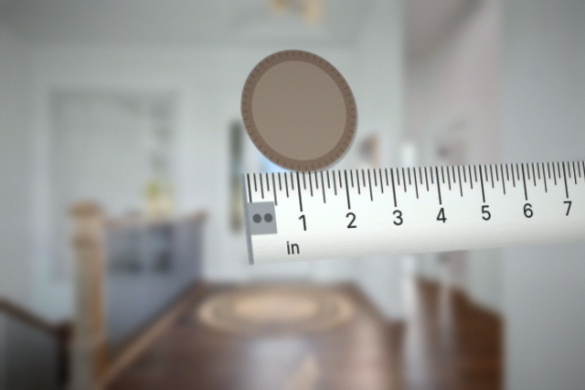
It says 2.375 in
